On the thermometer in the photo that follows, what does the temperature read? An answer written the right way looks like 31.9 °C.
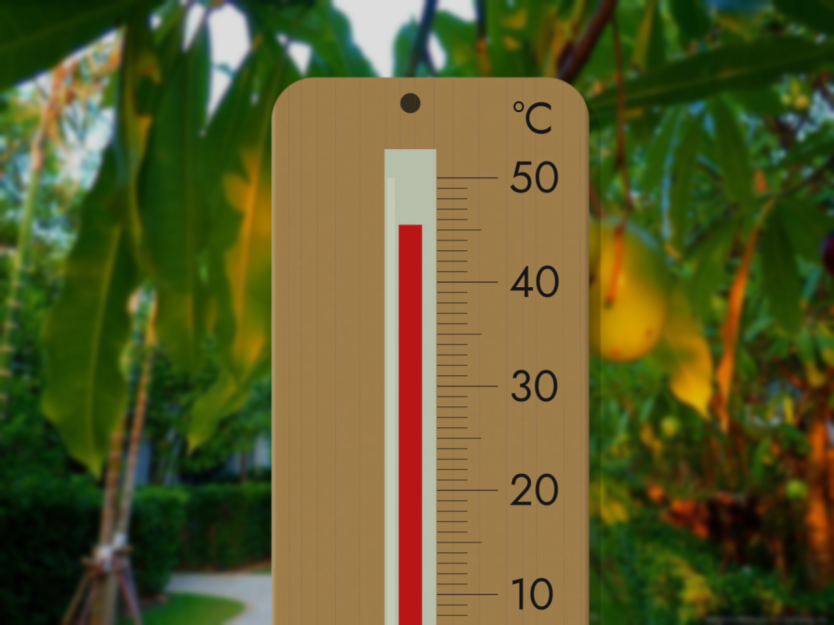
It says 45.5 °C
